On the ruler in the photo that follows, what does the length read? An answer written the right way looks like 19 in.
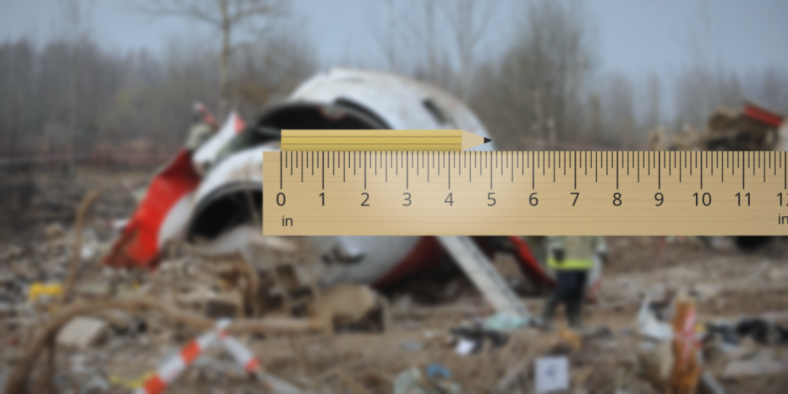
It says 5 in
